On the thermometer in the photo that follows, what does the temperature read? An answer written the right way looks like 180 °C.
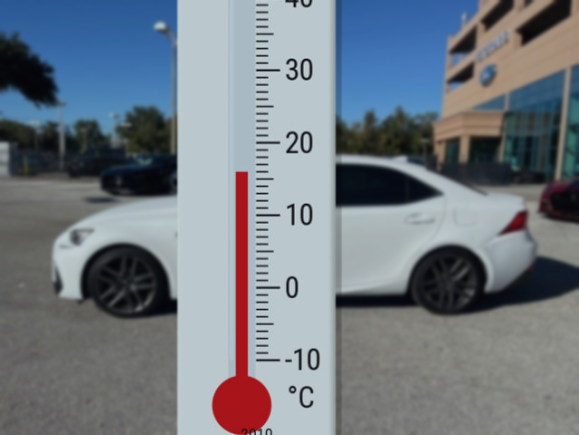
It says 16 °C
